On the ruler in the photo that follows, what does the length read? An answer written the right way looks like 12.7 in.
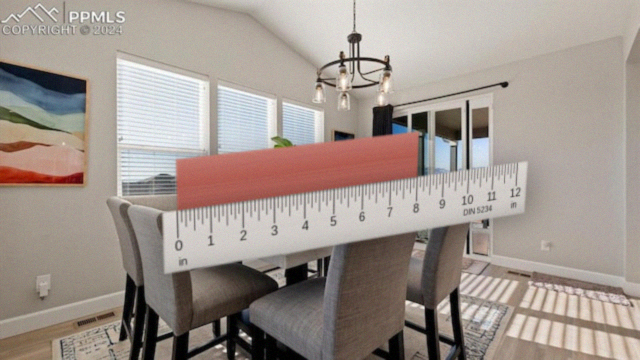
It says 8 in
